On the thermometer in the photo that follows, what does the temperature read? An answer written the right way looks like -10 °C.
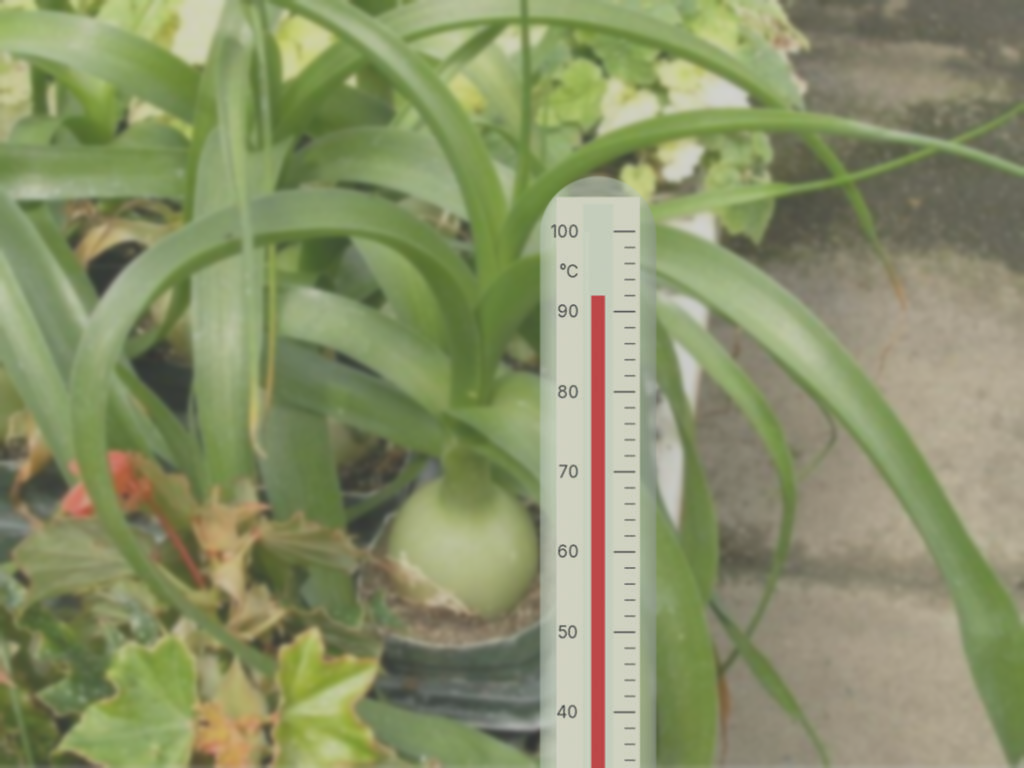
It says 92 °C
